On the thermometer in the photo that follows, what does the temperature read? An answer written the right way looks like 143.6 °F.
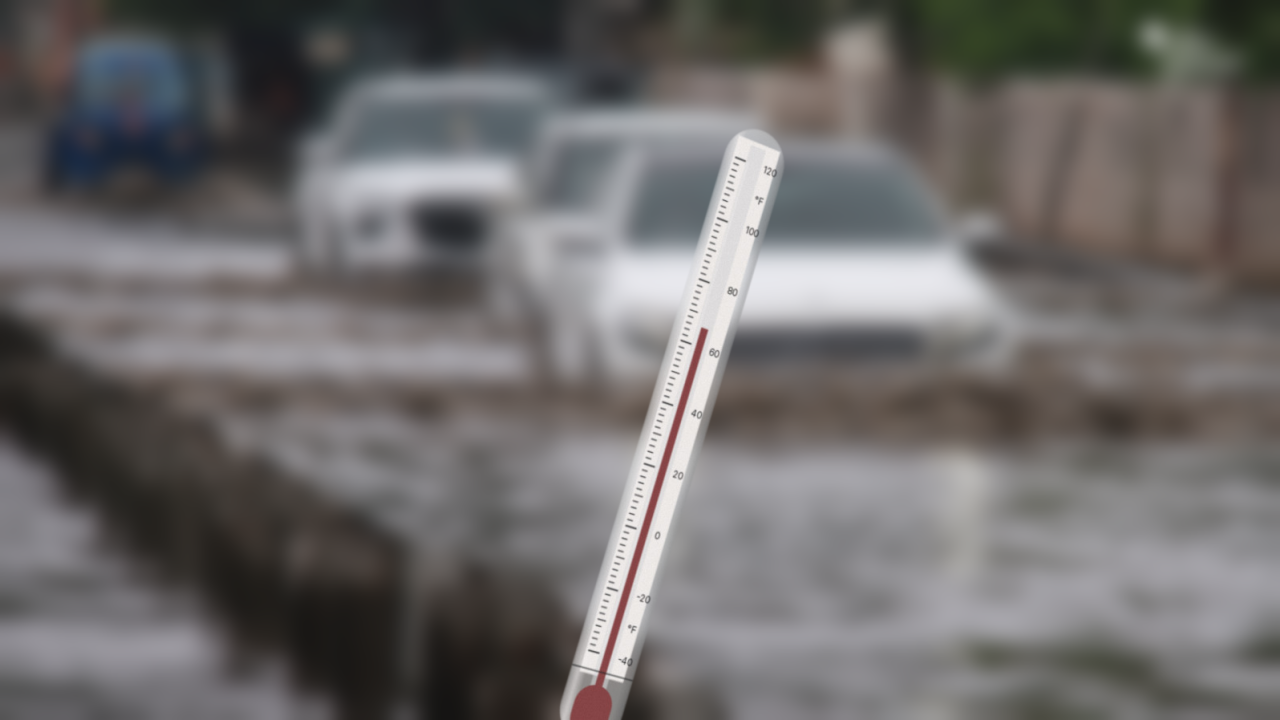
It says 66 °F
